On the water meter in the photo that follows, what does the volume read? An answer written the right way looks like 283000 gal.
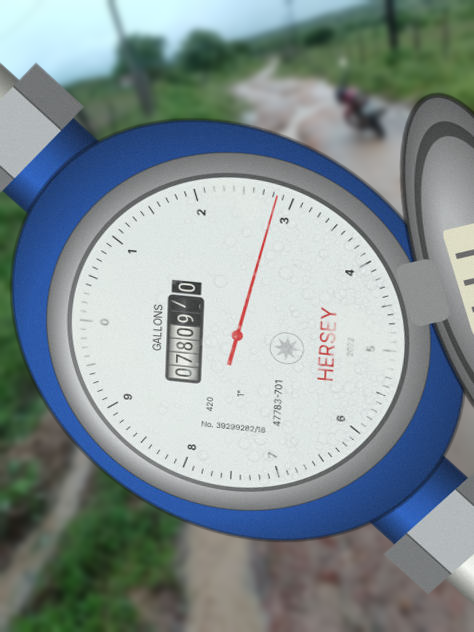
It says 780972.8 gal
